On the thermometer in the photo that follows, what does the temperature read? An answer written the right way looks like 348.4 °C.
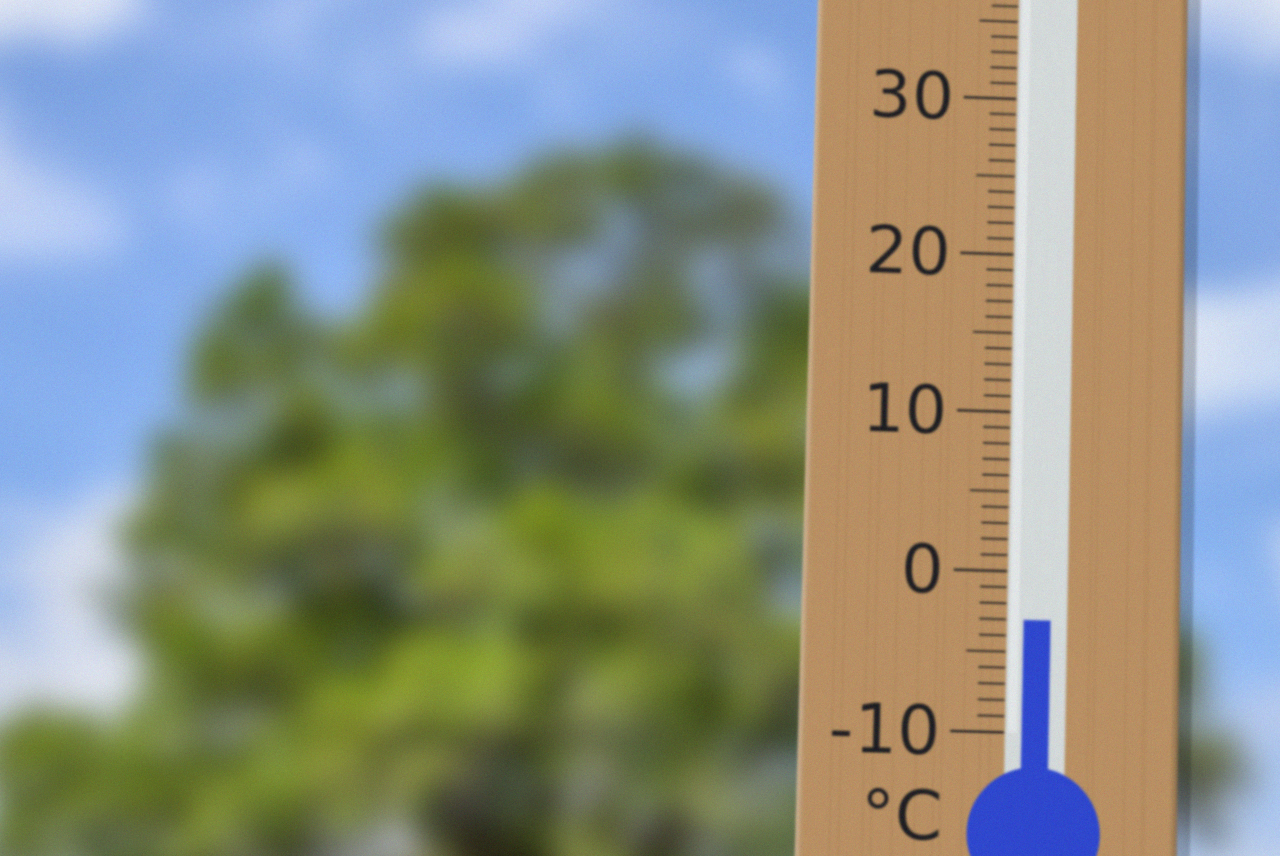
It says -3 °C
